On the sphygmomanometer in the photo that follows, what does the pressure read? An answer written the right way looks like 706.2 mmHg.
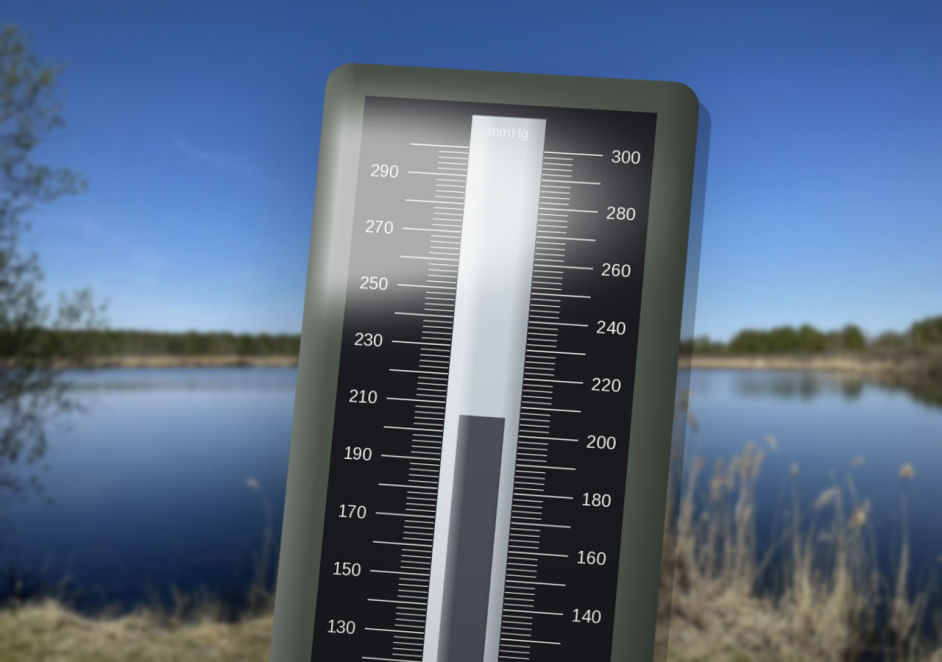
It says 206 mmHg
